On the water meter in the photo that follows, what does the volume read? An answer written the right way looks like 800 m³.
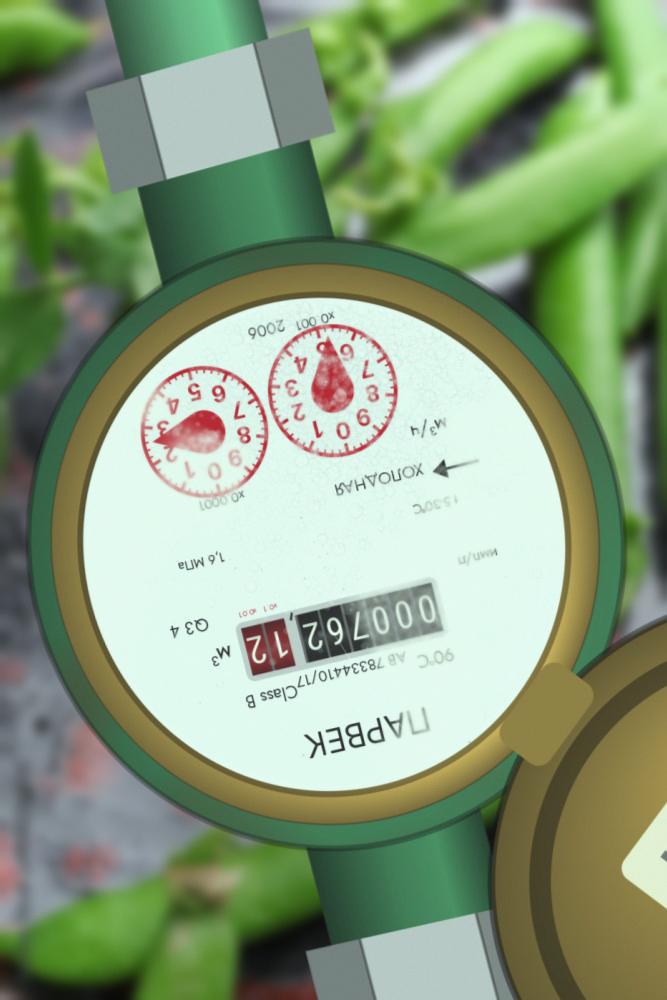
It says 762.1252 m³
